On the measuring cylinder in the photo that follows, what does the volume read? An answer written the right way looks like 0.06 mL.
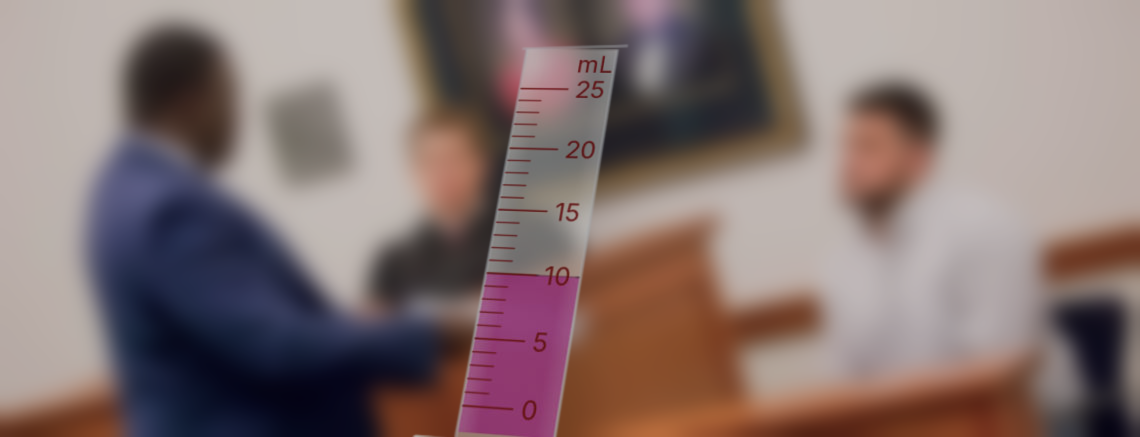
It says 10 mL
